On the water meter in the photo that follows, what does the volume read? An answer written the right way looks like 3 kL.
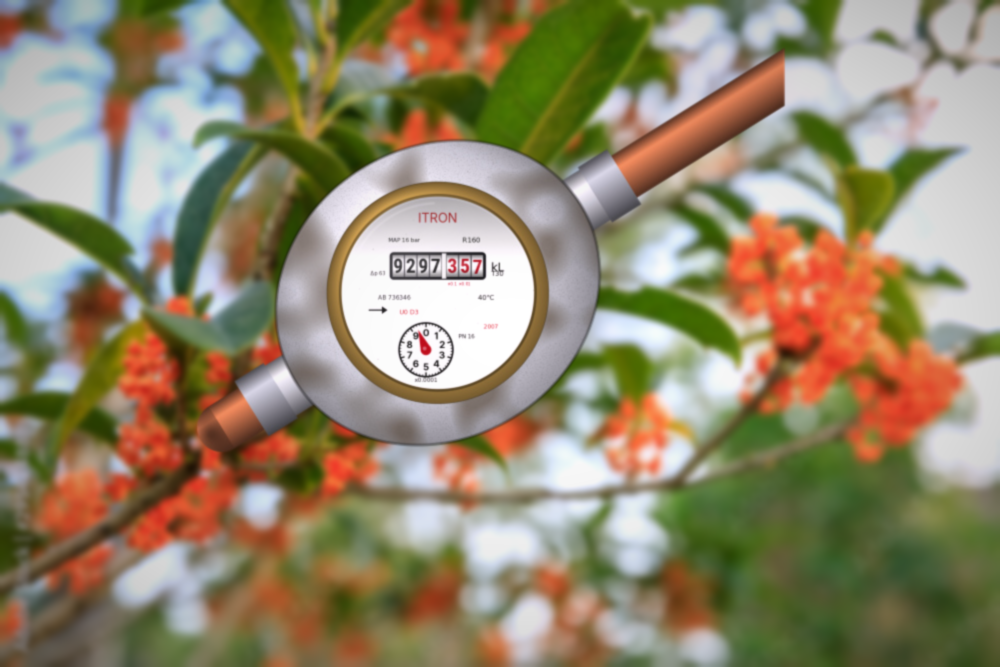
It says 9297.3569 kL
